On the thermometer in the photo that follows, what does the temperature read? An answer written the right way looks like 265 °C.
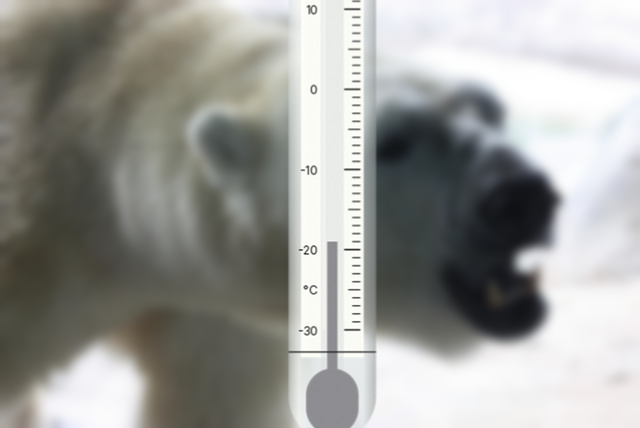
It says -19 °C
